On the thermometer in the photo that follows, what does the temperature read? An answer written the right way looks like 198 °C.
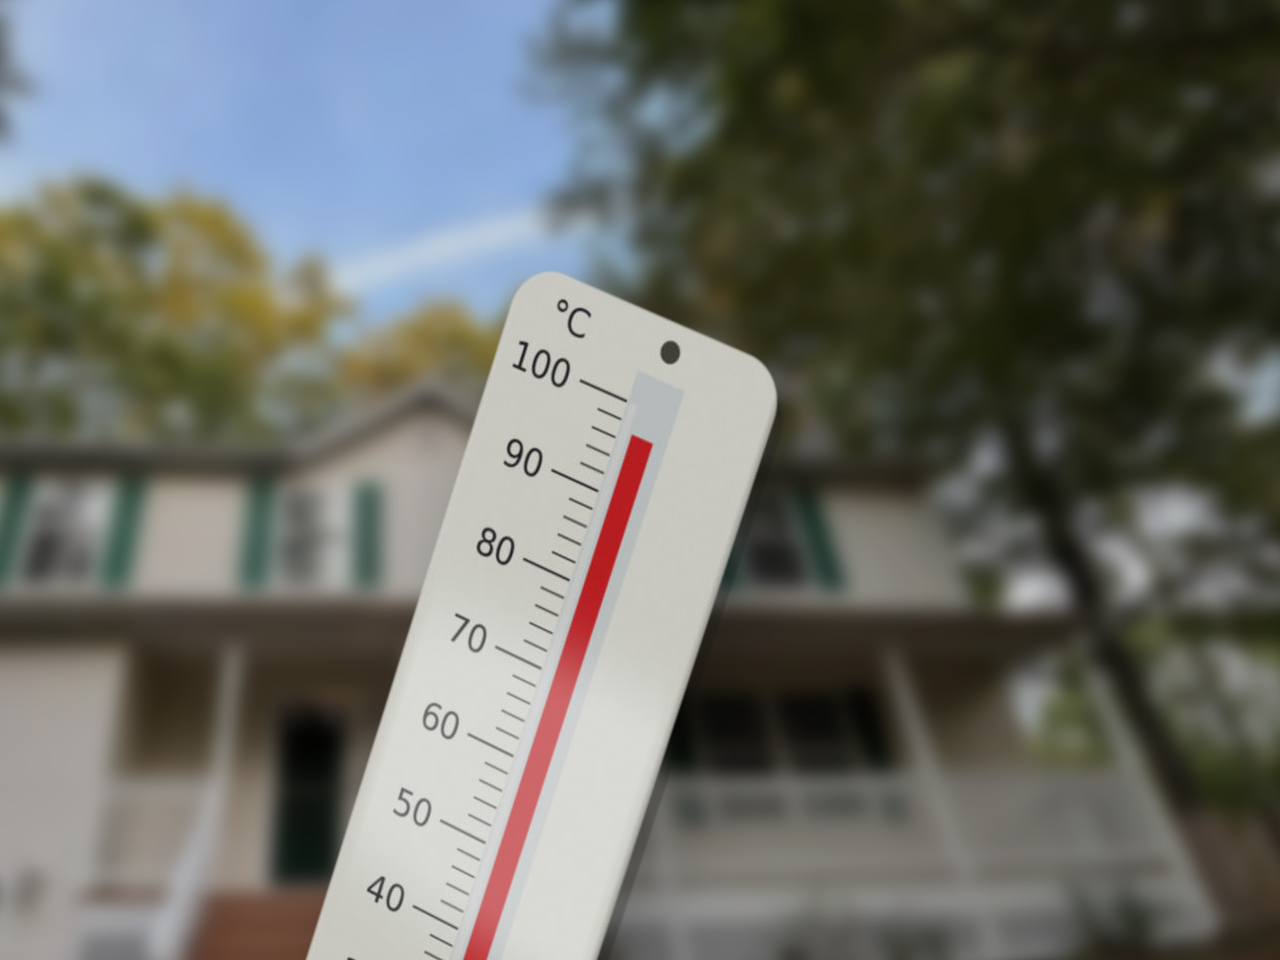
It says 97 °C
